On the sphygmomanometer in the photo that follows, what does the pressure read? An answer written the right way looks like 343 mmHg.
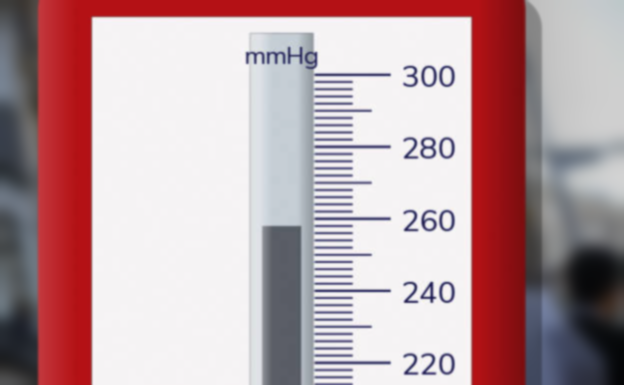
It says 258 mmHg
